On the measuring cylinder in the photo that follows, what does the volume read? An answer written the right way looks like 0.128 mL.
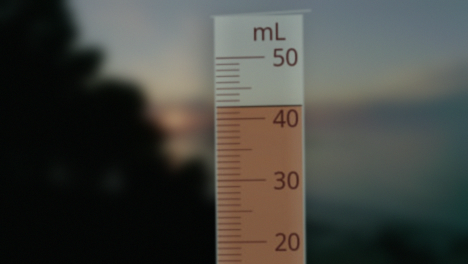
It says 42 mL
